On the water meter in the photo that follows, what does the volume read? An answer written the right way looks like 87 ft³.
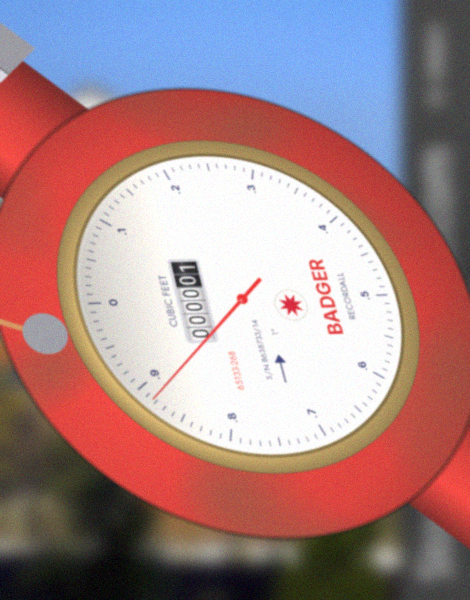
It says 0.88 ft³
